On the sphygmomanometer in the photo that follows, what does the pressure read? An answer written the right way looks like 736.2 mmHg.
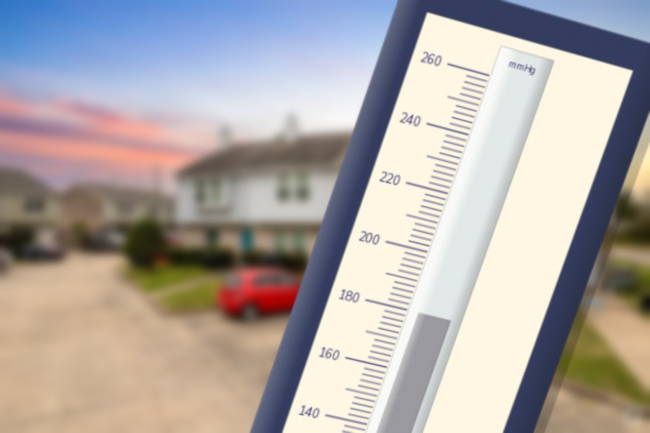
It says 180 mmHg
